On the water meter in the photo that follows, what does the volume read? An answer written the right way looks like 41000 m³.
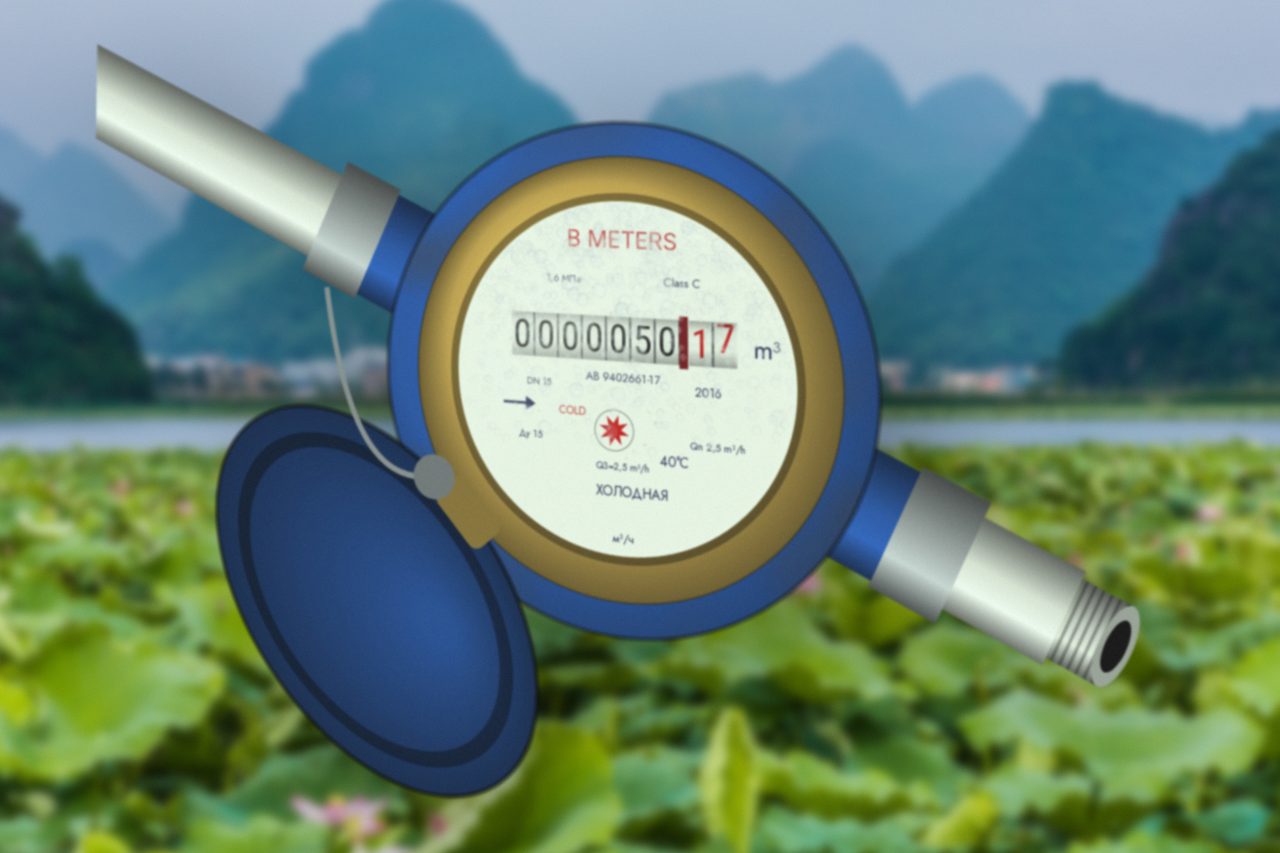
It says 50.17 m³
